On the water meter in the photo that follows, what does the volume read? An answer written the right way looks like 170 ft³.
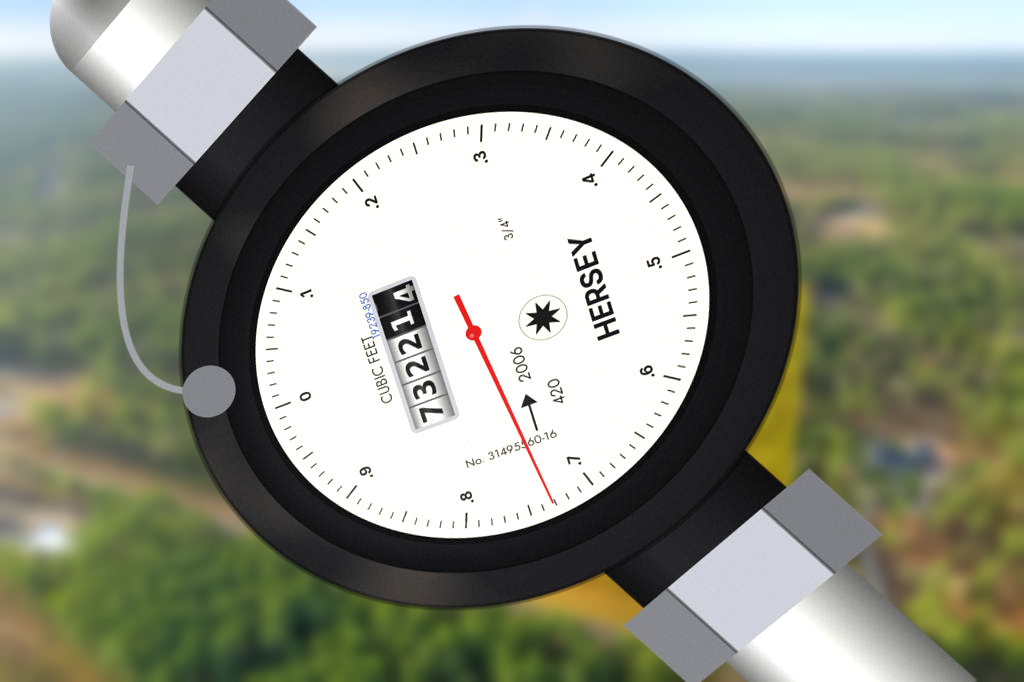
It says 732213.73 ft³
